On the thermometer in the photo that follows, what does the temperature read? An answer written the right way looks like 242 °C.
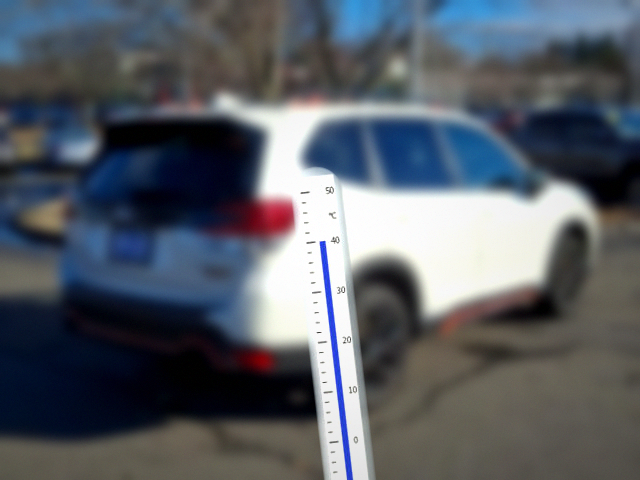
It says 40 °C
